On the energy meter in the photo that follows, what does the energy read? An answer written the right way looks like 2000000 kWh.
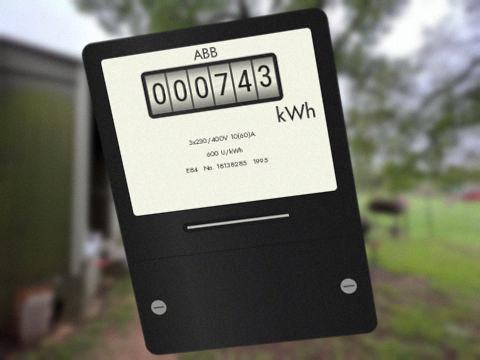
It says 743 kWh
